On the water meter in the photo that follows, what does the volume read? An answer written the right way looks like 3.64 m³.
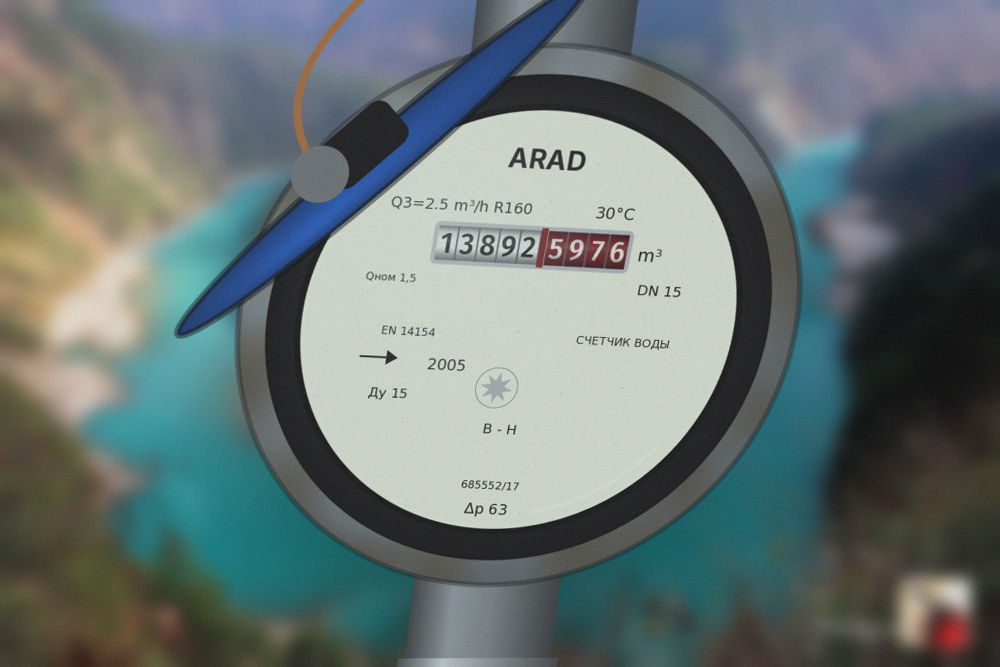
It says 13892.5976 m³
